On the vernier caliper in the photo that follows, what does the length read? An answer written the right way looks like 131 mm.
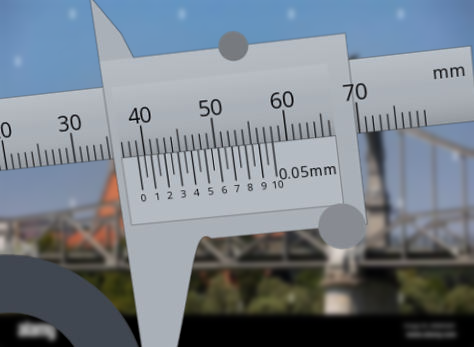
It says 39.0 mm
